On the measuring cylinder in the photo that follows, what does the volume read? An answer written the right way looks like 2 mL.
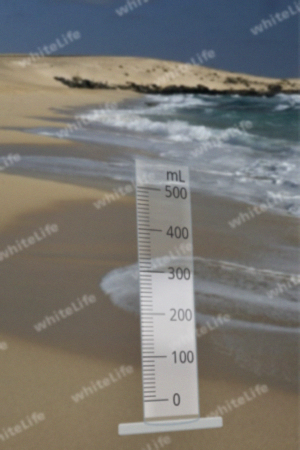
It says 300 mL
